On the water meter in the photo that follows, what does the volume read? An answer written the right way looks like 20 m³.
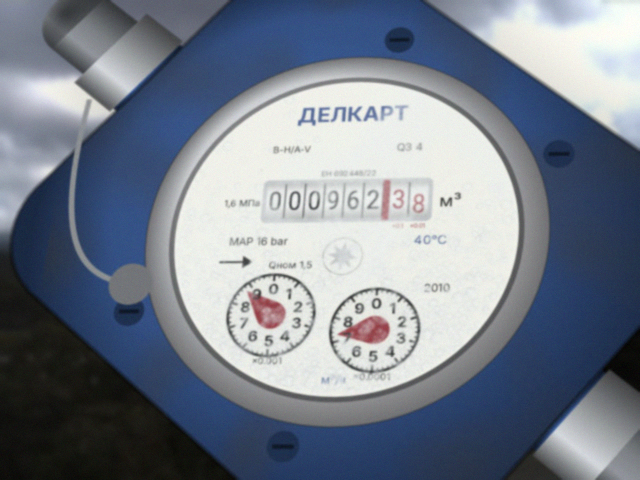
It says 962.3787 m³
